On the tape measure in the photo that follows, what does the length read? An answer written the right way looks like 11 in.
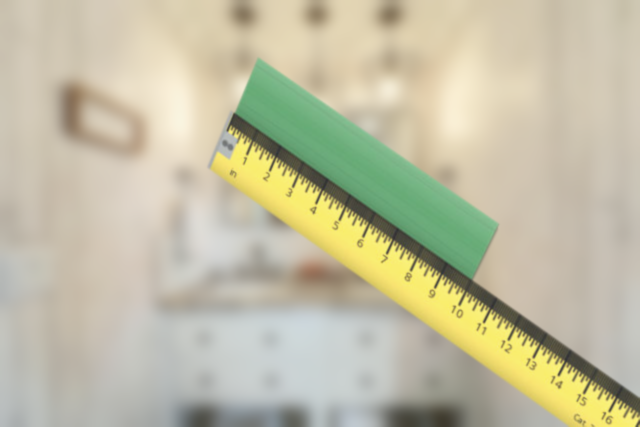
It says 10 in
